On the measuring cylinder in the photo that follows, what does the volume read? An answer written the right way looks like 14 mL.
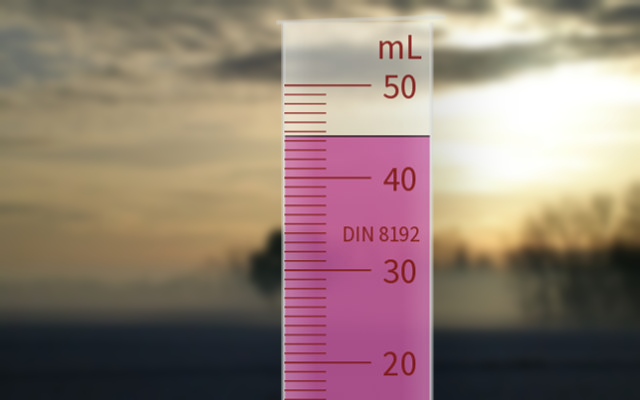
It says 44.5 mL
